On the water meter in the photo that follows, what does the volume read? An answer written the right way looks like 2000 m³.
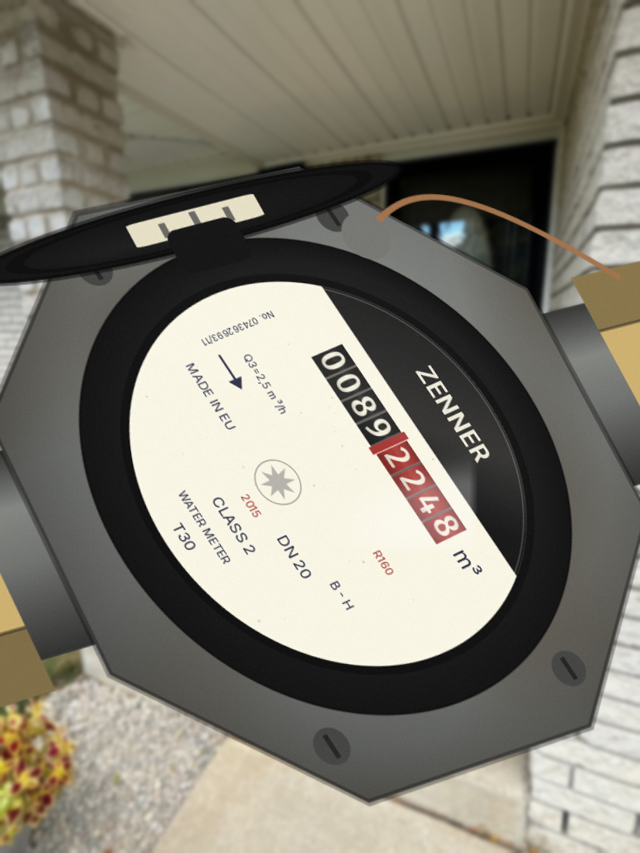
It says 89.2248 m³
